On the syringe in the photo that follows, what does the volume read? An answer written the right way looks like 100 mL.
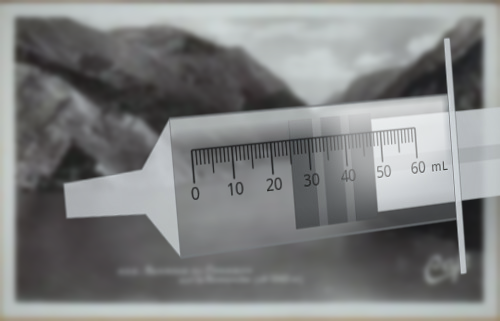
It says 25 mL
